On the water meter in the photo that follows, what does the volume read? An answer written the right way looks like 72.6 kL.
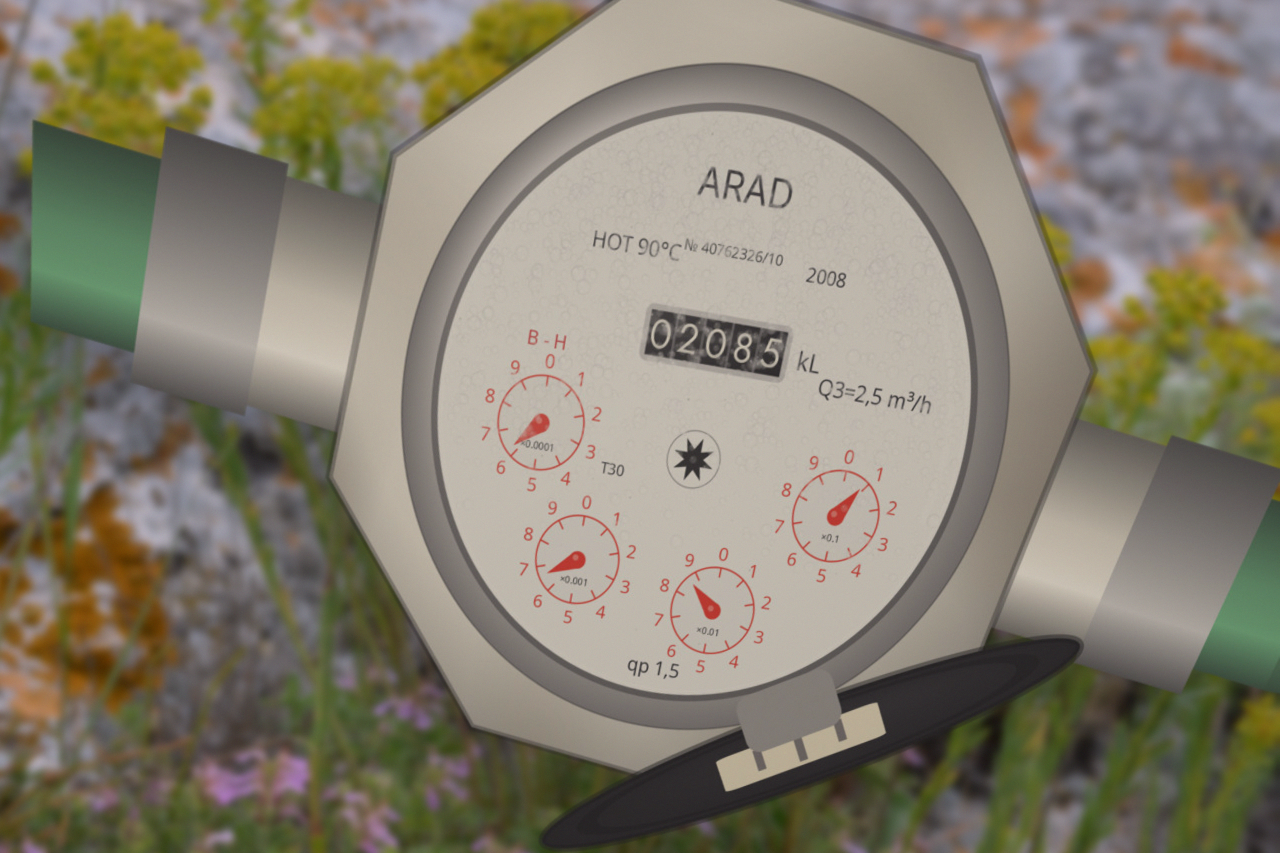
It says 2085.0866 kL
